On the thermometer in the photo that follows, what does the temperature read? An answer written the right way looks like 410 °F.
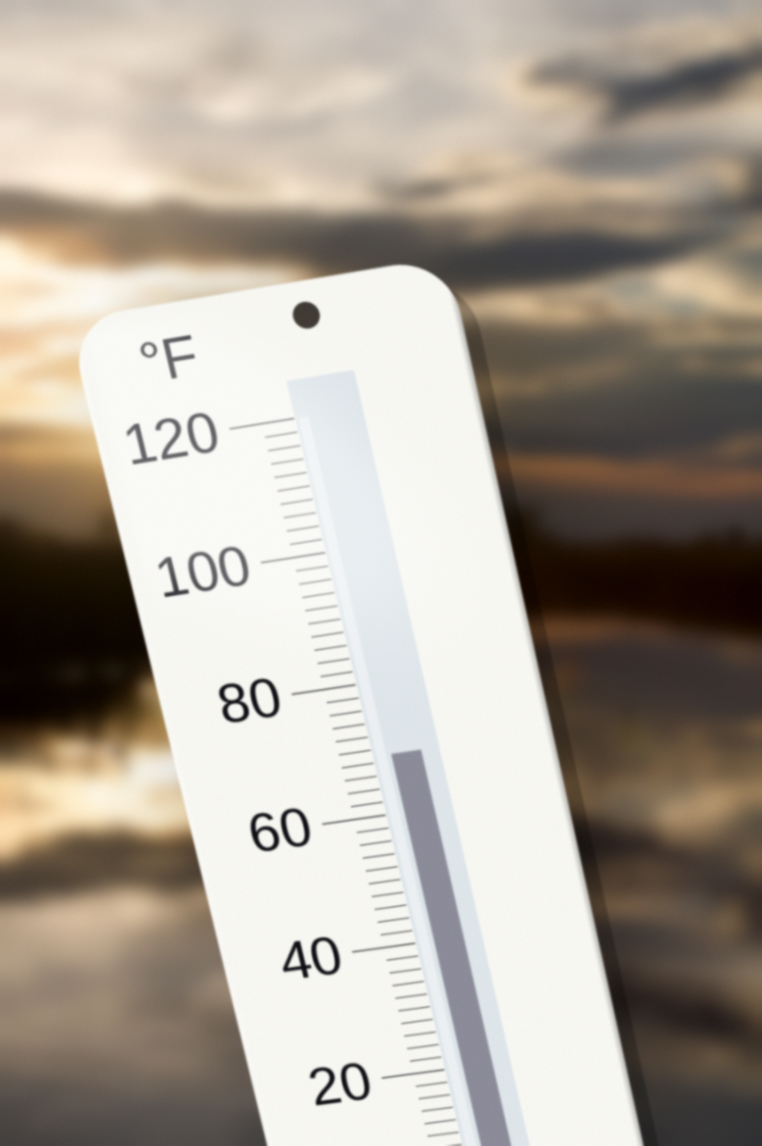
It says 69 °F
